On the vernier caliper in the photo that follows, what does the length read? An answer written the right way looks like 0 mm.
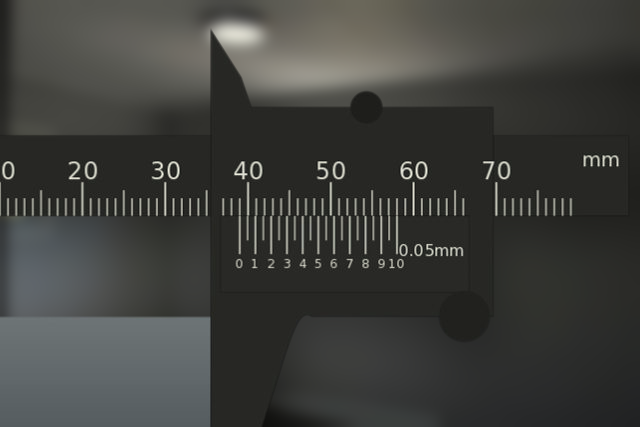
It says 39.0 mm
